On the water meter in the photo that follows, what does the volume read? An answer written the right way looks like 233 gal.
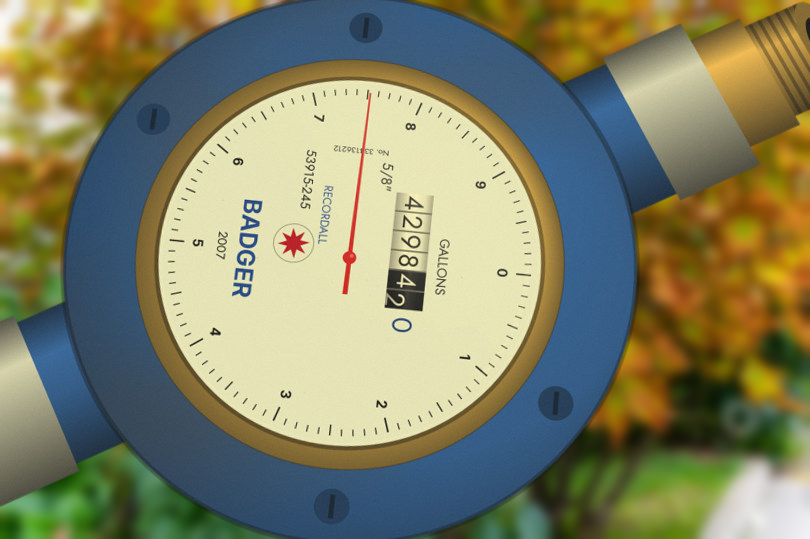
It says 4298417.5 gal
